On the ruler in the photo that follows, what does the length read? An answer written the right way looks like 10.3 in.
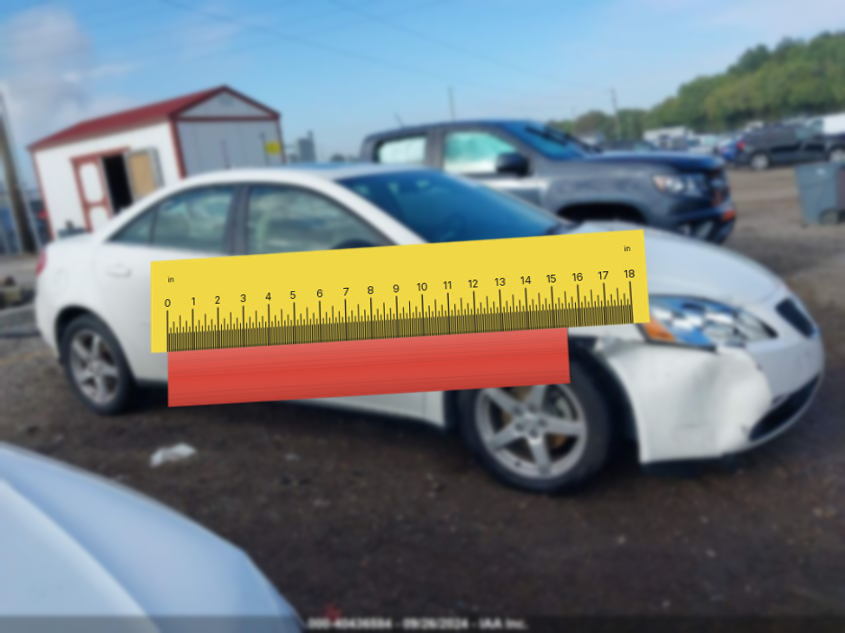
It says 15.5 in
